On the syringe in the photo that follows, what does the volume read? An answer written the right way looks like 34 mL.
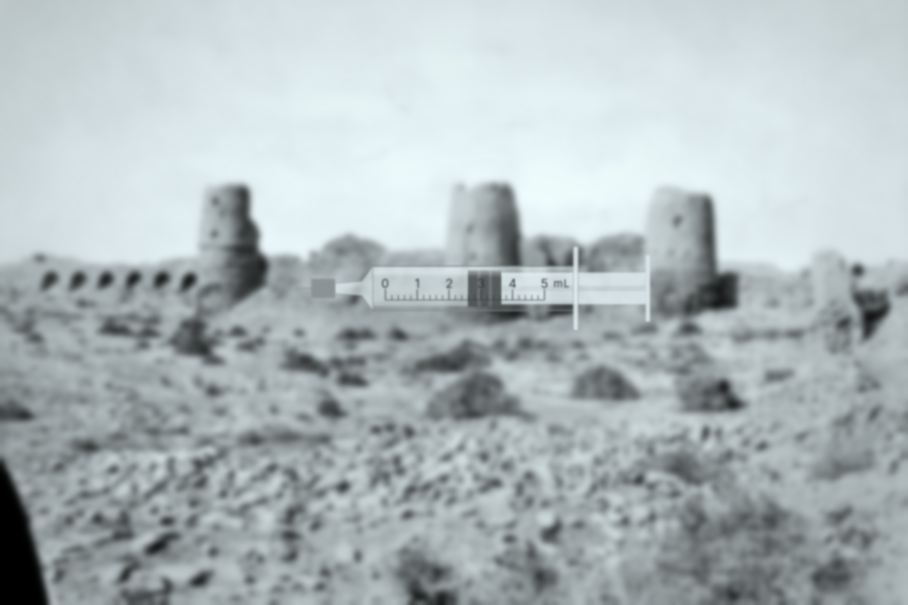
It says 2.6 mL
